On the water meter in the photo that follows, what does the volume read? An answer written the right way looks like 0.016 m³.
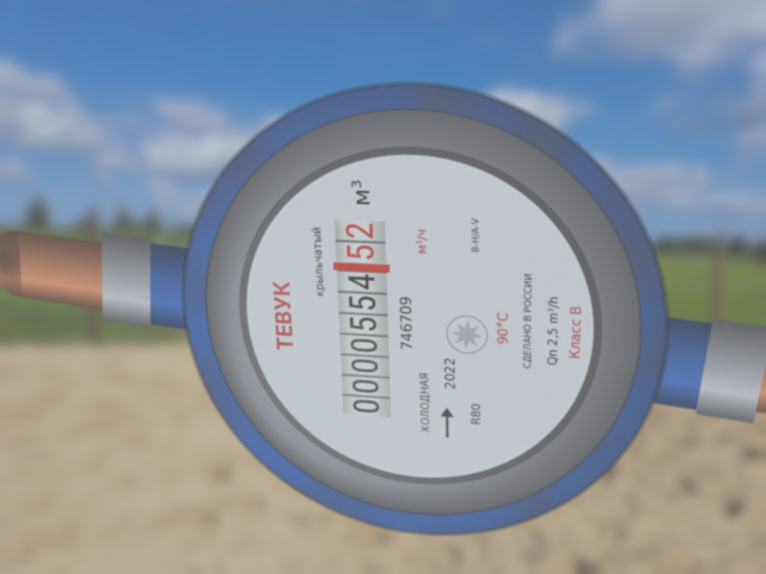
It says 554.52 m³
